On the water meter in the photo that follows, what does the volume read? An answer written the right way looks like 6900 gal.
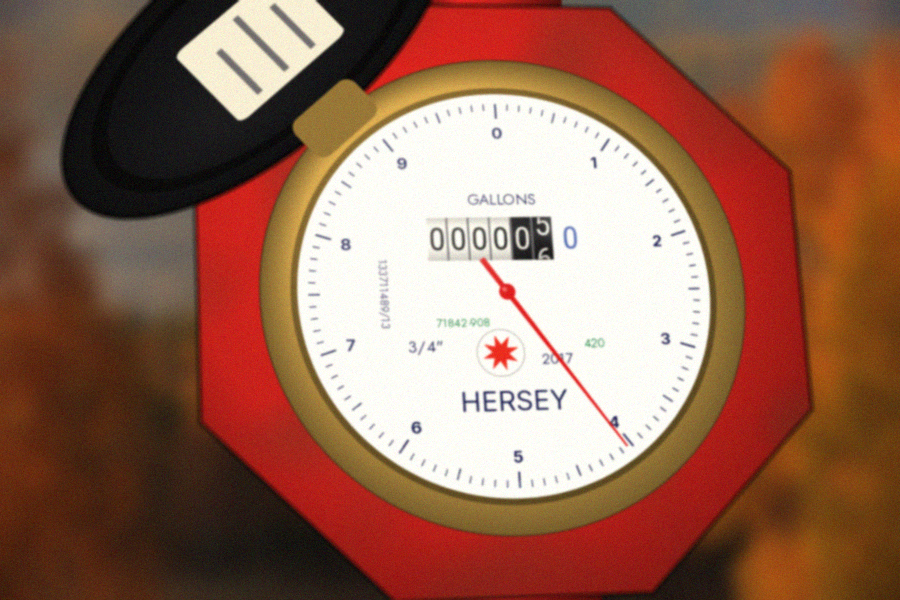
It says 54.0 gal
